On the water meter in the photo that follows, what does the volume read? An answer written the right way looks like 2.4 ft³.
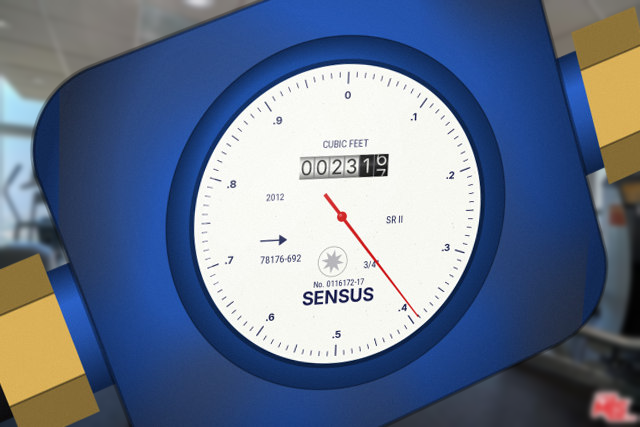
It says 2316.39 ft³
